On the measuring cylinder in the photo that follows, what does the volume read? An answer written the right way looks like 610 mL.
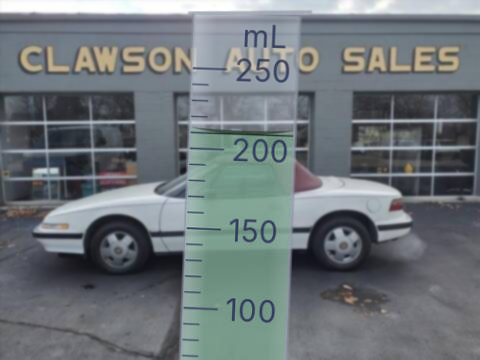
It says 210 mL
